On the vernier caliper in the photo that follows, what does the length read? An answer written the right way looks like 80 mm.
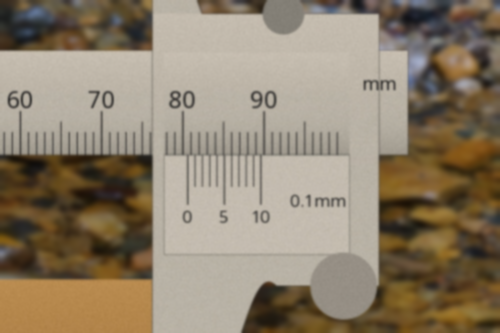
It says 80.6 mm
